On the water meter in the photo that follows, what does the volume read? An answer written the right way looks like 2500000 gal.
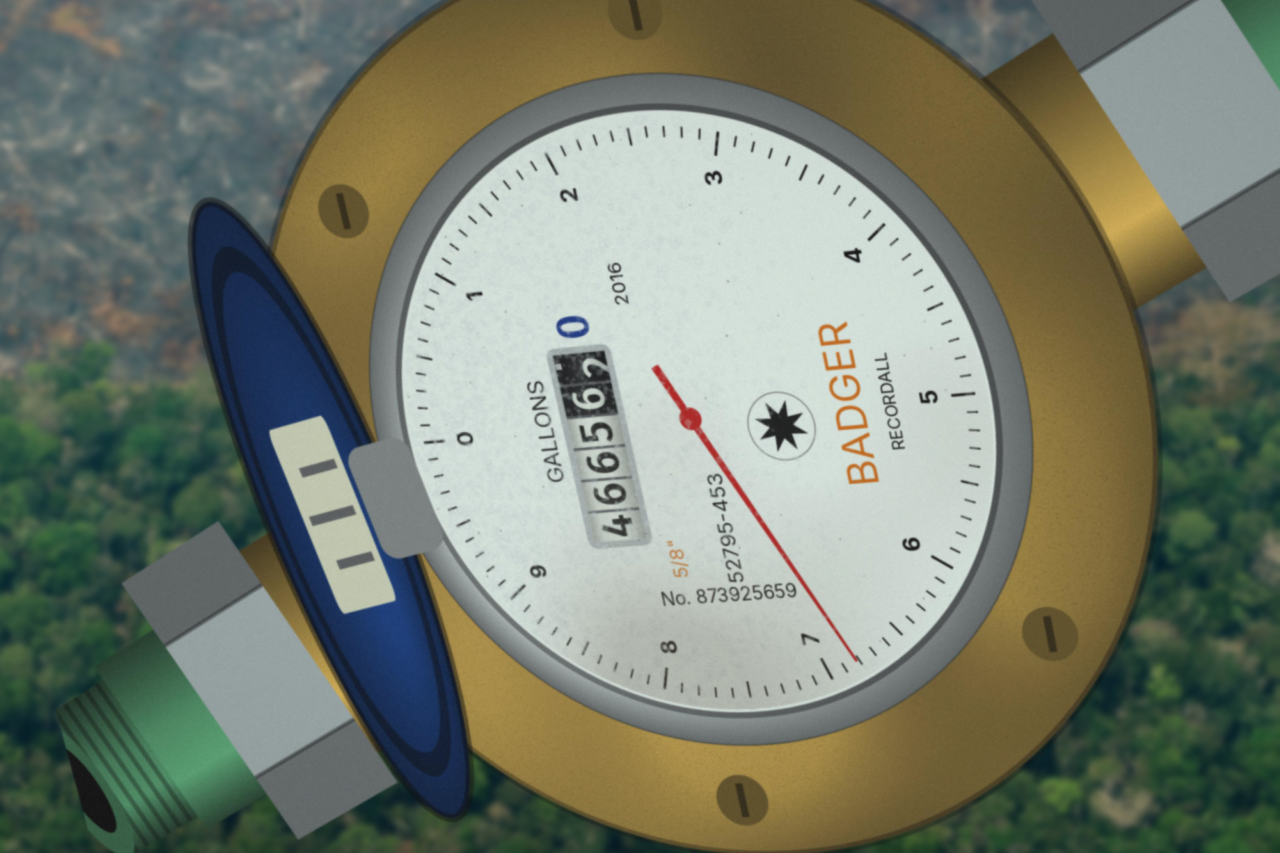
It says 4665616.8 gal
